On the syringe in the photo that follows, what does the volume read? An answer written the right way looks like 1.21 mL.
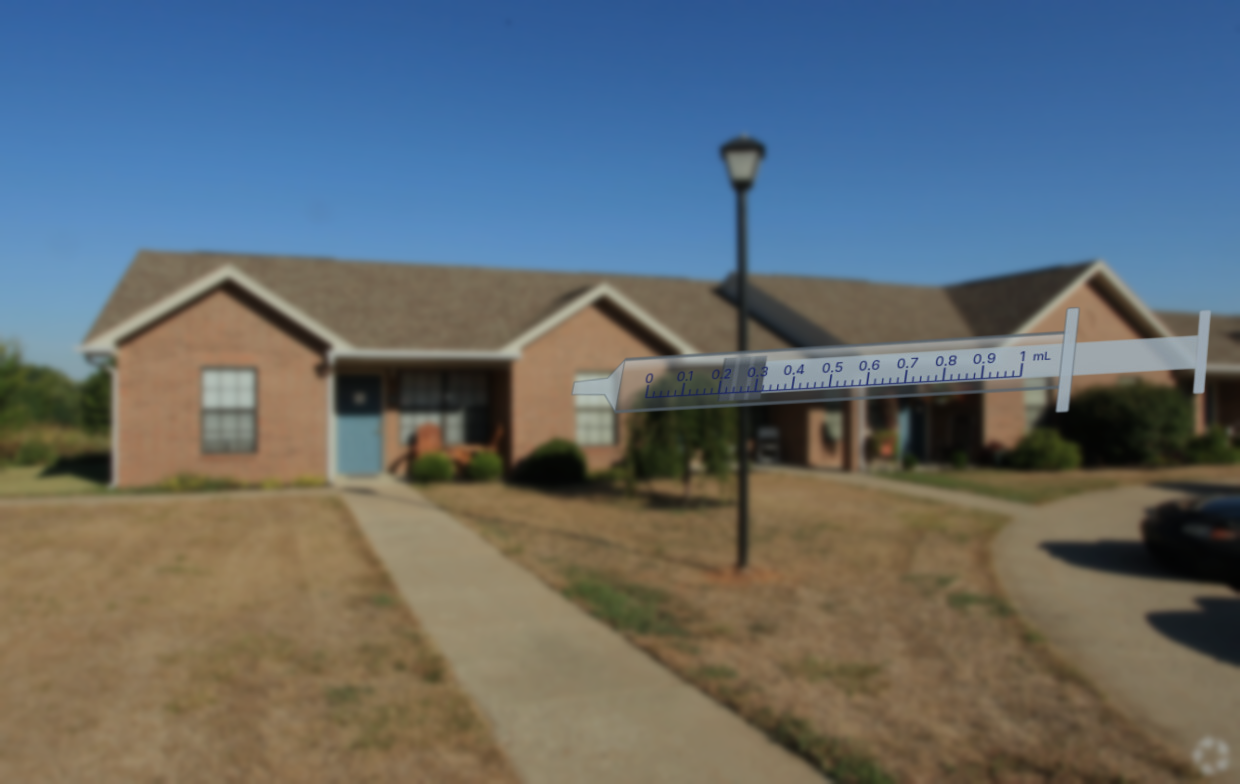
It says 0.2 mL
